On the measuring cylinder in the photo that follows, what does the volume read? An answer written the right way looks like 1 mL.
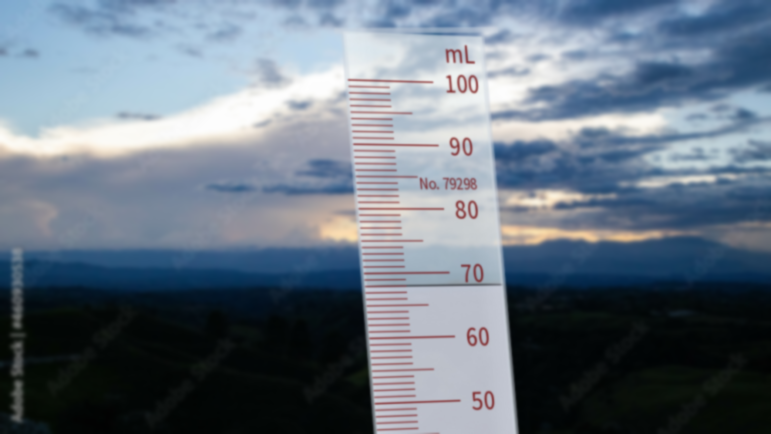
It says 68 mL
